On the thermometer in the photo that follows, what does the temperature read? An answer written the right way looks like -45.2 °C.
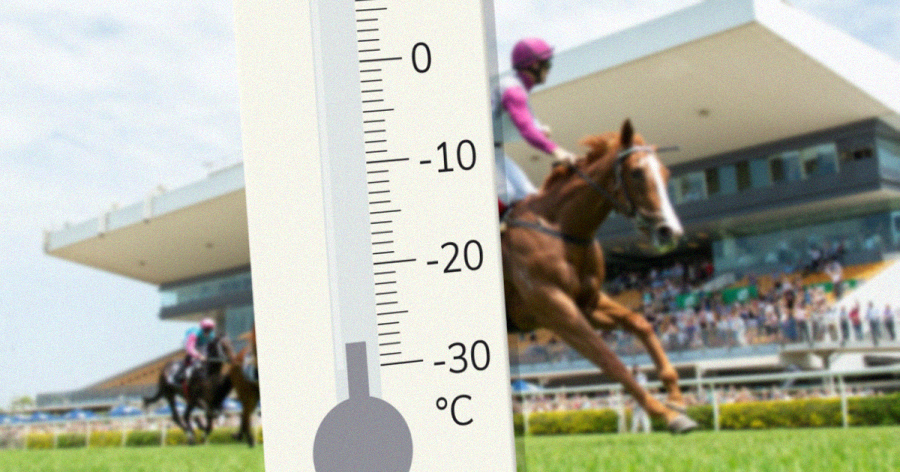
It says -27.5 °C
